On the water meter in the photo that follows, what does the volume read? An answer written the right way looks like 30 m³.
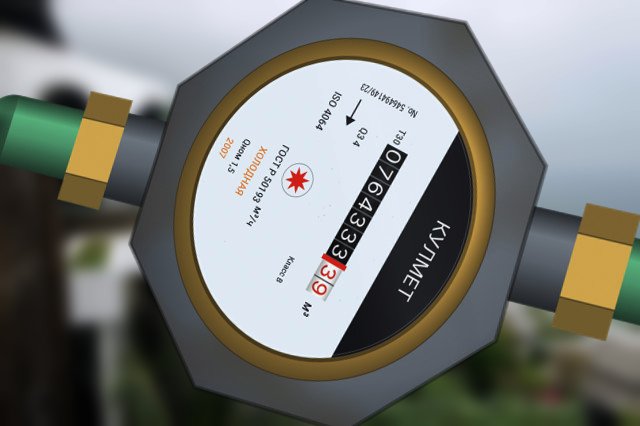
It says 764333.39 m³
